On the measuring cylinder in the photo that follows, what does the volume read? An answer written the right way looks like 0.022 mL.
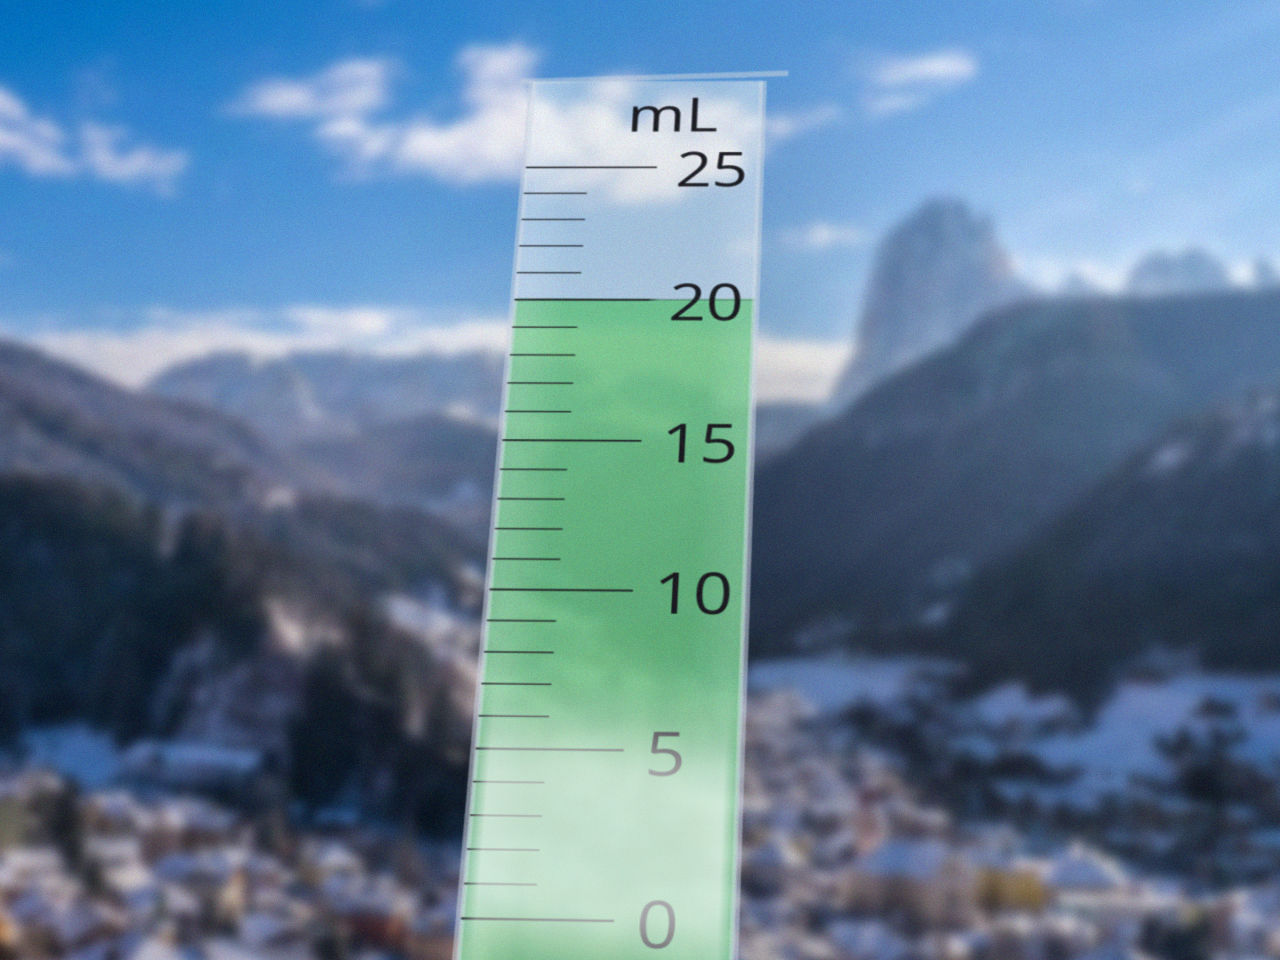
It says 20 mL
